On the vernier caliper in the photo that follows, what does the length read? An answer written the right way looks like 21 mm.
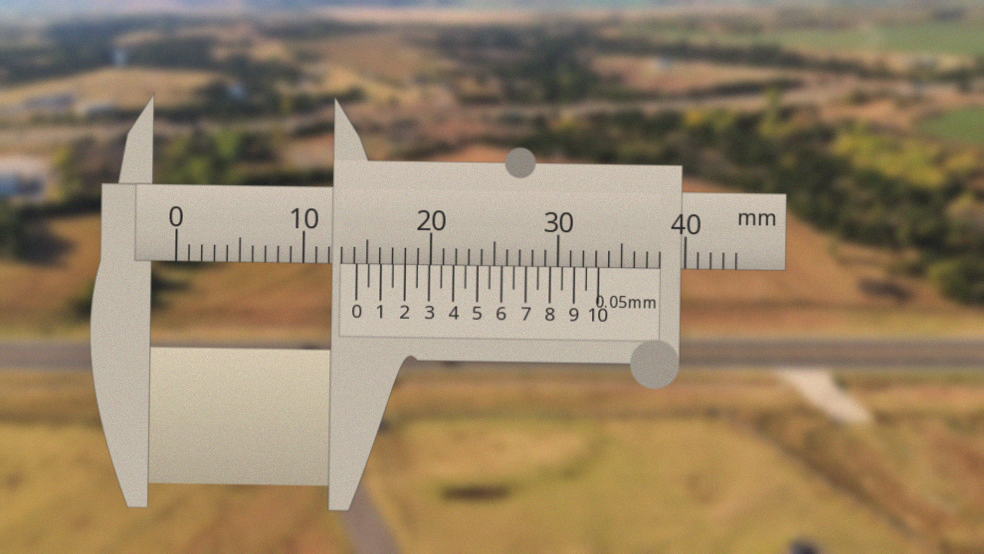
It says 14.2 mm
